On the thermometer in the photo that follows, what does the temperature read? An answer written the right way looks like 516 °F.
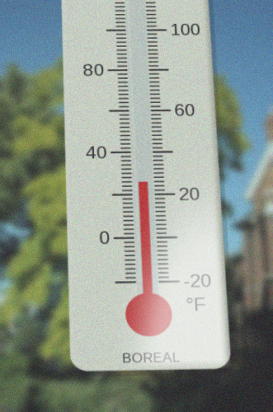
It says 26 °F
